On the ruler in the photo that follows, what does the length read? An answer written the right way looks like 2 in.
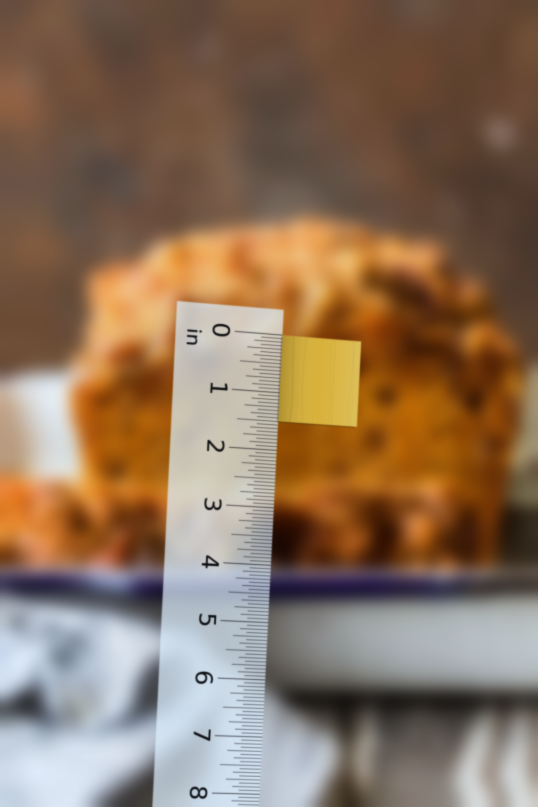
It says 1.5 in
